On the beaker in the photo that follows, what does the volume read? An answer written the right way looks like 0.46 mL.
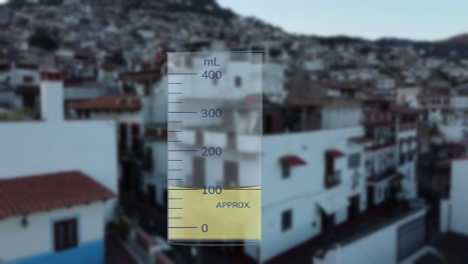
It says 100 mL
